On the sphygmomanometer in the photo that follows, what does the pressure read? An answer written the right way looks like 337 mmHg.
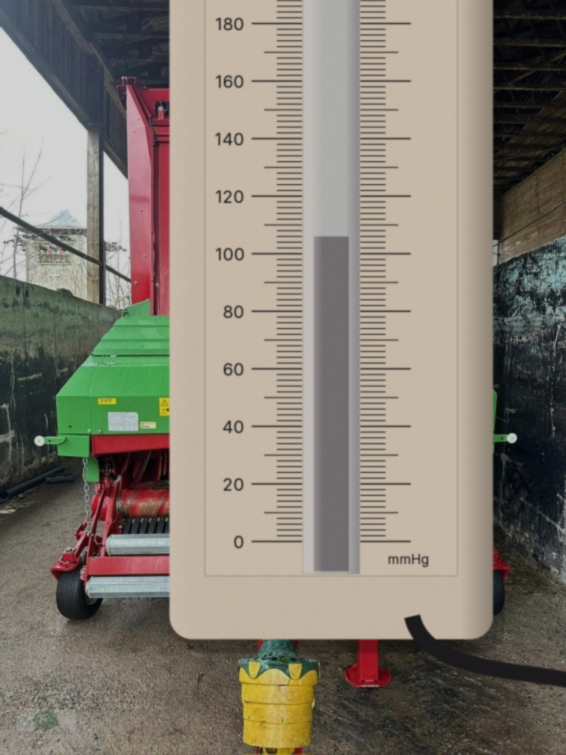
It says 106 mmHg
